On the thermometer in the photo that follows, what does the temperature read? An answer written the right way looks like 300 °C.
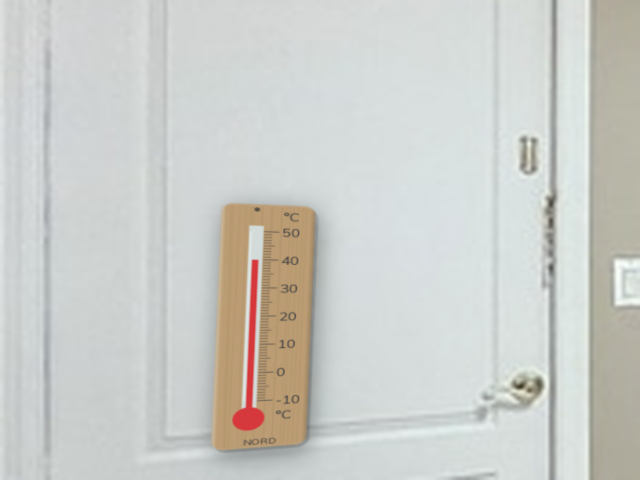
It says 40 °C
